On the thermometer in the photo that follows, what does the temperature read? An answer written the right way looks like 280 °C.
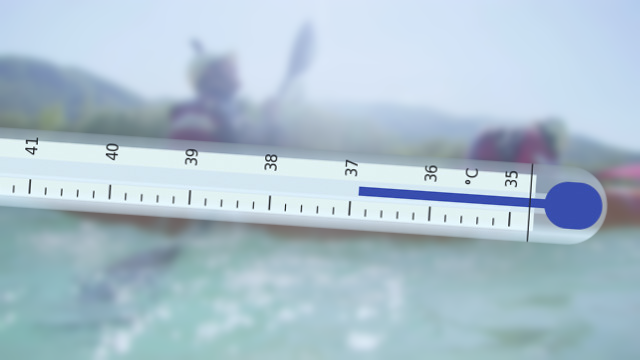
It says 36.9 °C
